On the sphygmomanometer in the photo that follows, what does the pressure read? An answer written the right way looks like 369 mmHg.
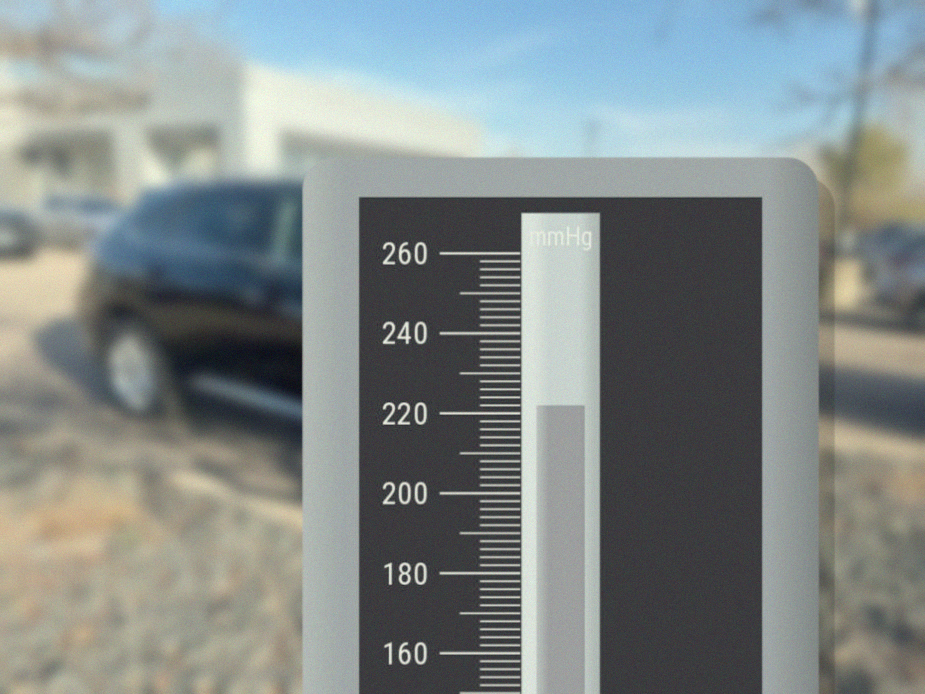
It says 222 mmHg
